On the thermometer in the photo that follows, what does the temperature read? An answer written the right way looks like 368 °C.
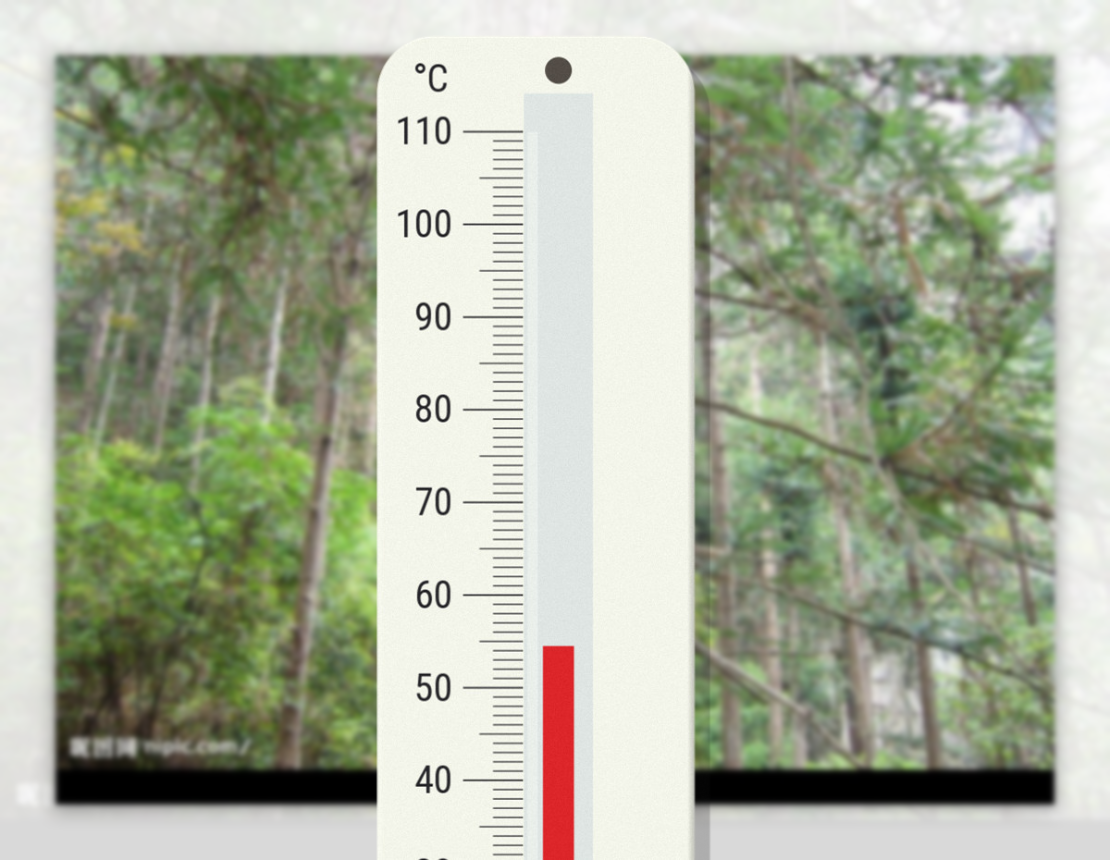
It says 54.5 °C
